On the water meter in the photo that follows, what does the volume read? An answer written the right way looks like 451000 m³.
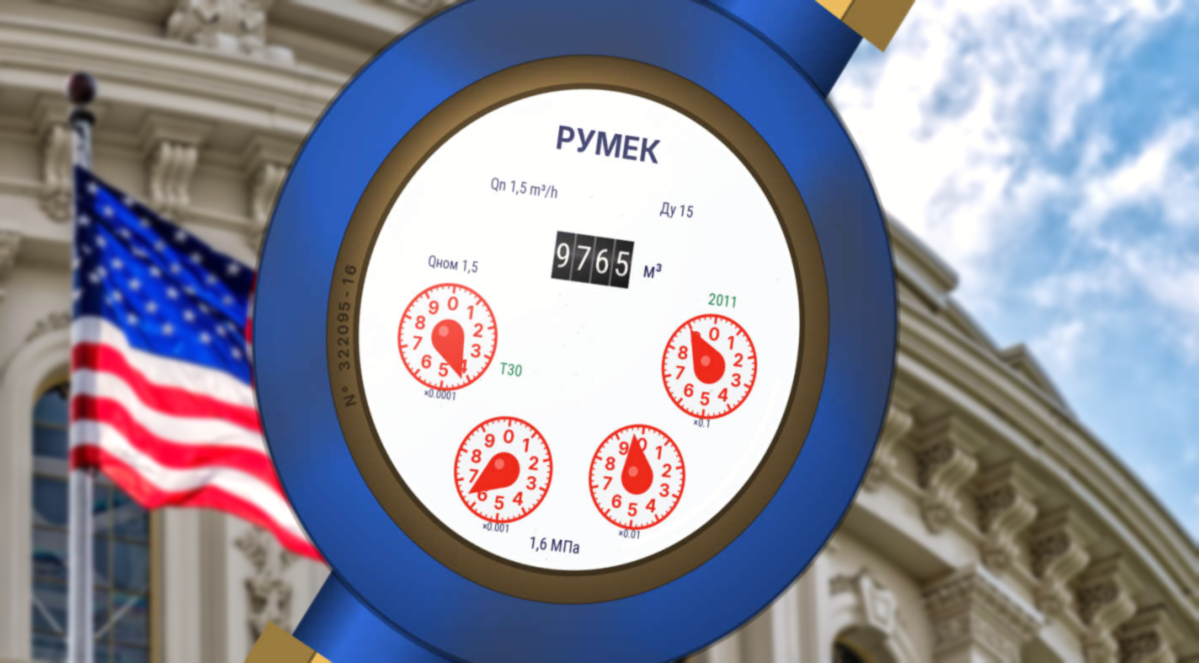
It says 9765.8964 m³
